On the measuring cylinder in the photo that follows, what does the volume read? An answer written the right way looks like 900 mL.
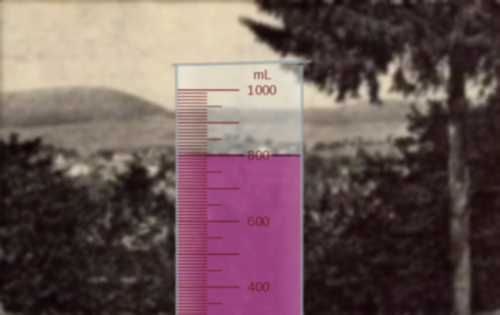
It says 800 mL
